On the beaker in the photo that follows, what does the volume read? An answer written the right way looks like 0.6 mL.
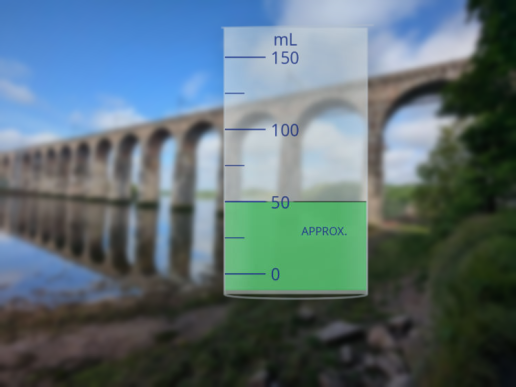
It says 50 mL
